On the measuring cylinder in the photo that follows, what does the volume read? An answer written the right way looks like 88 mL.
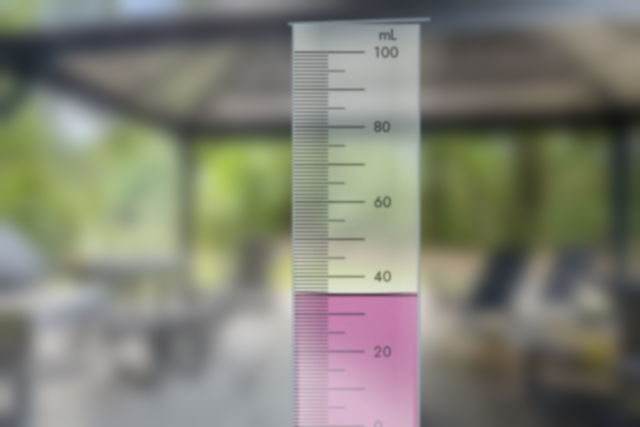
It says 35 mL
